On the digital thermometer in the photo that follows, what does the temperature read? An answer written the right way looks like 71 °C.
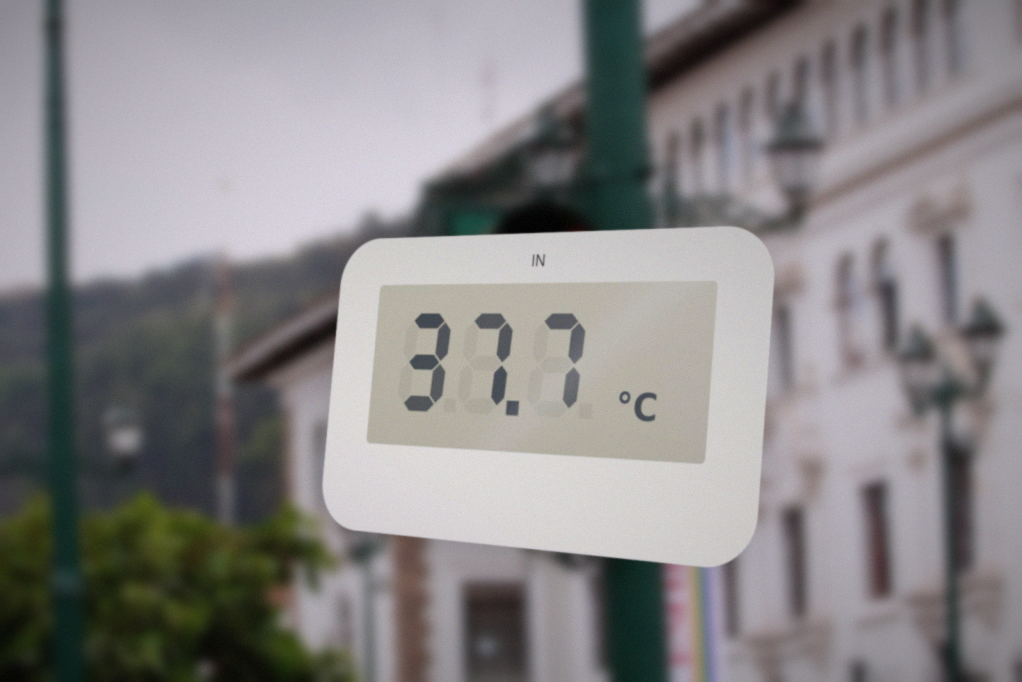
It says 37.7 °C
